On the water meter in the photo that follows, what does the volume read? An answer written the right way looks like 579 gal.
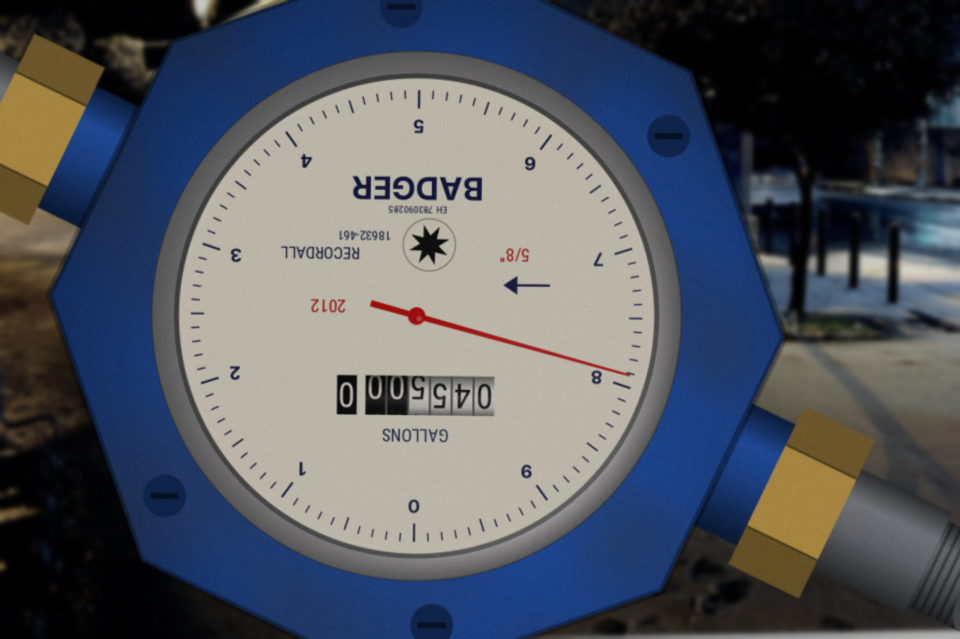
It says 454997.9 gal
